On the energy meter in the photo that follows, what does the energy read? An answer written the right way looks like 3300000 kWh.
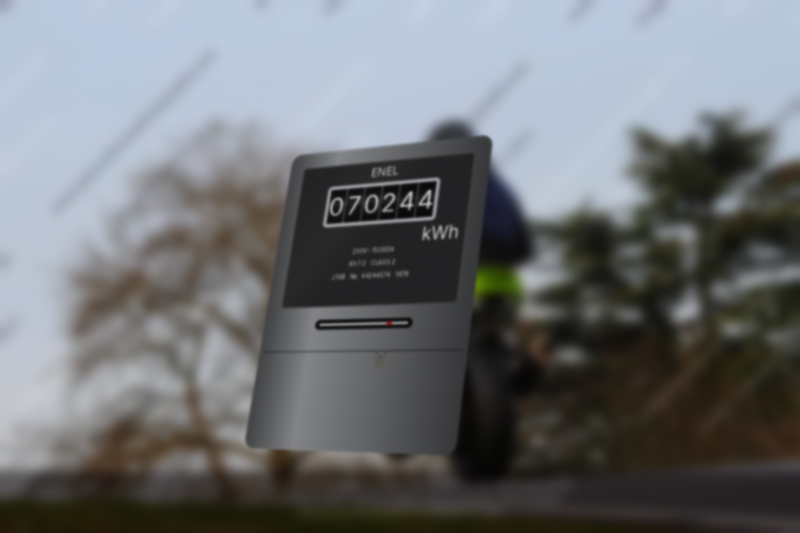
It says 70244 kWh
